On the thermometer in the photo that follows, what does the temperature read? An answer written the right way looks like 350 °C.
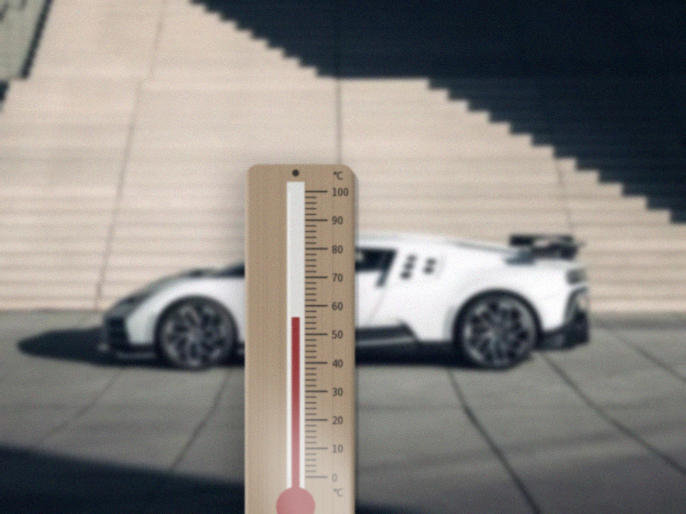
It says 56 °C
